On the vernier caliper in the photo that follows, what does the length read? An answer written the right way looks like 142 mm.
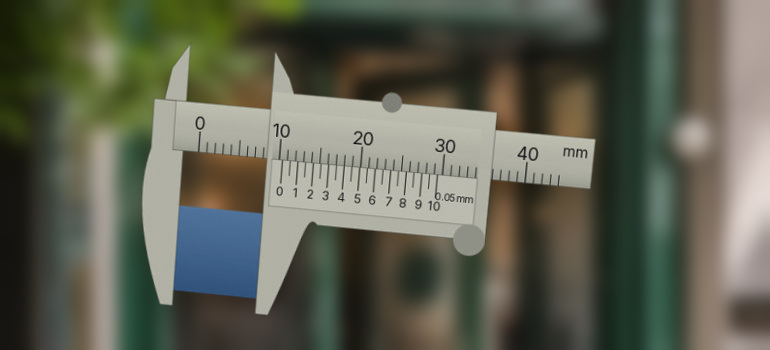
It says 10.4 mm
